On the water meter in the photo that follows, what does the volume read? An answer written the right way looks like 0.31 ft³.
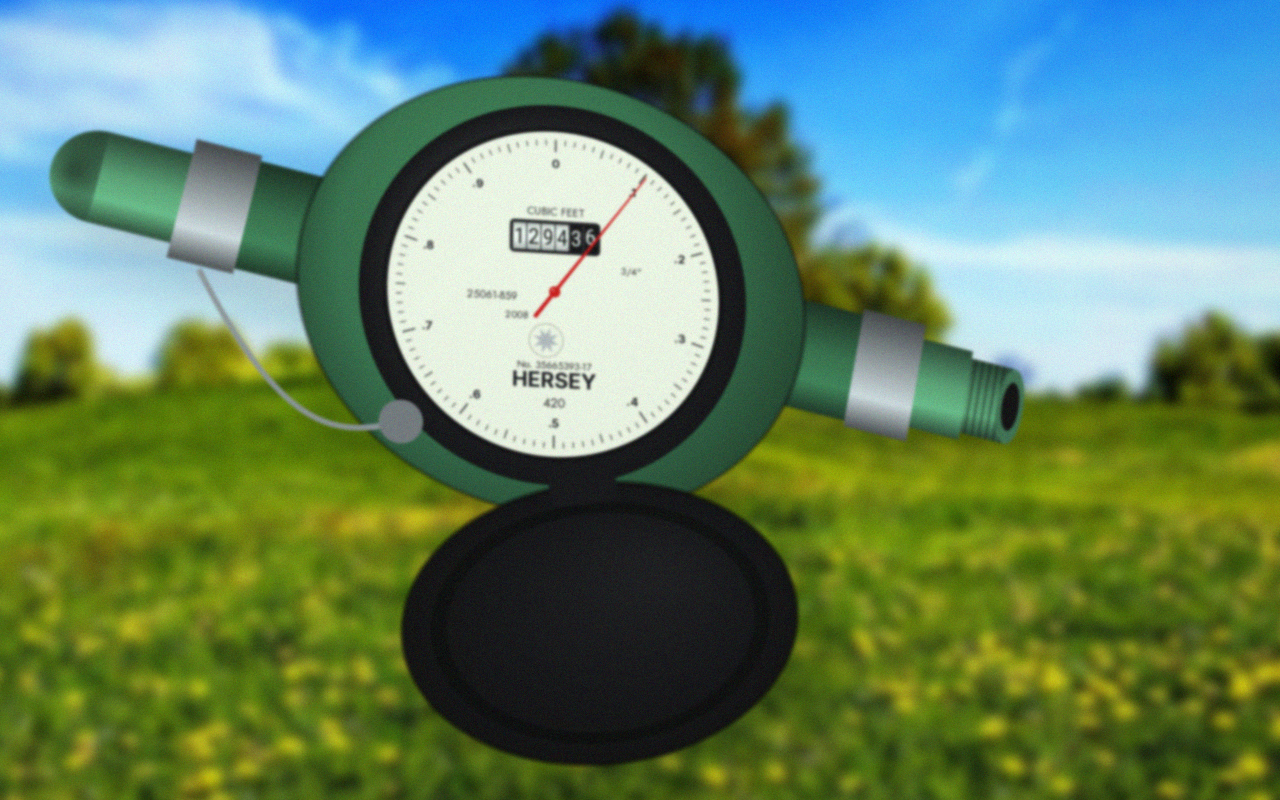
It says 129436.10 ft³
